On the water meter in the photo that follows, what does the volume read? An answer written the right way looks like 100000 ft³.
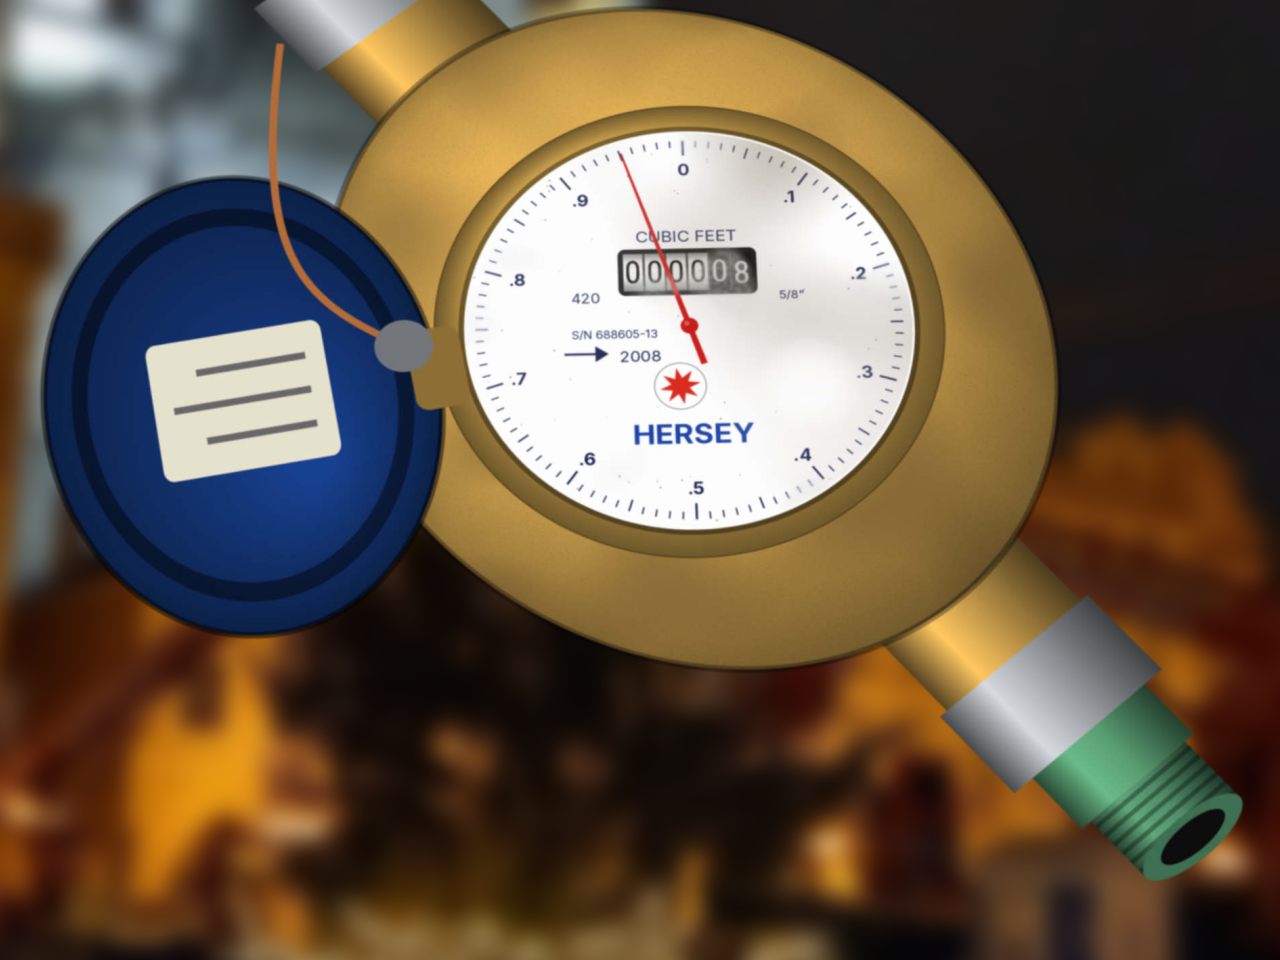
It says 7.95 ft³
